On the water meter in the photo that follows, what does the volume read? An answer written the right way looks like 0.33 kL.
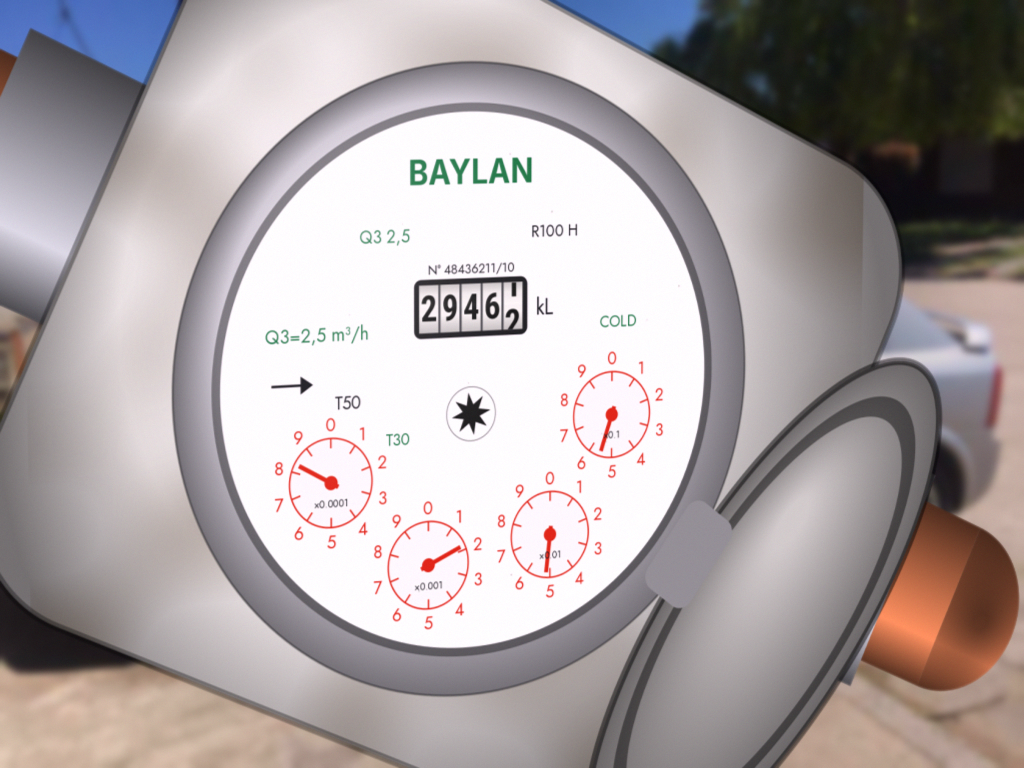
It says 29461.5518 kL
